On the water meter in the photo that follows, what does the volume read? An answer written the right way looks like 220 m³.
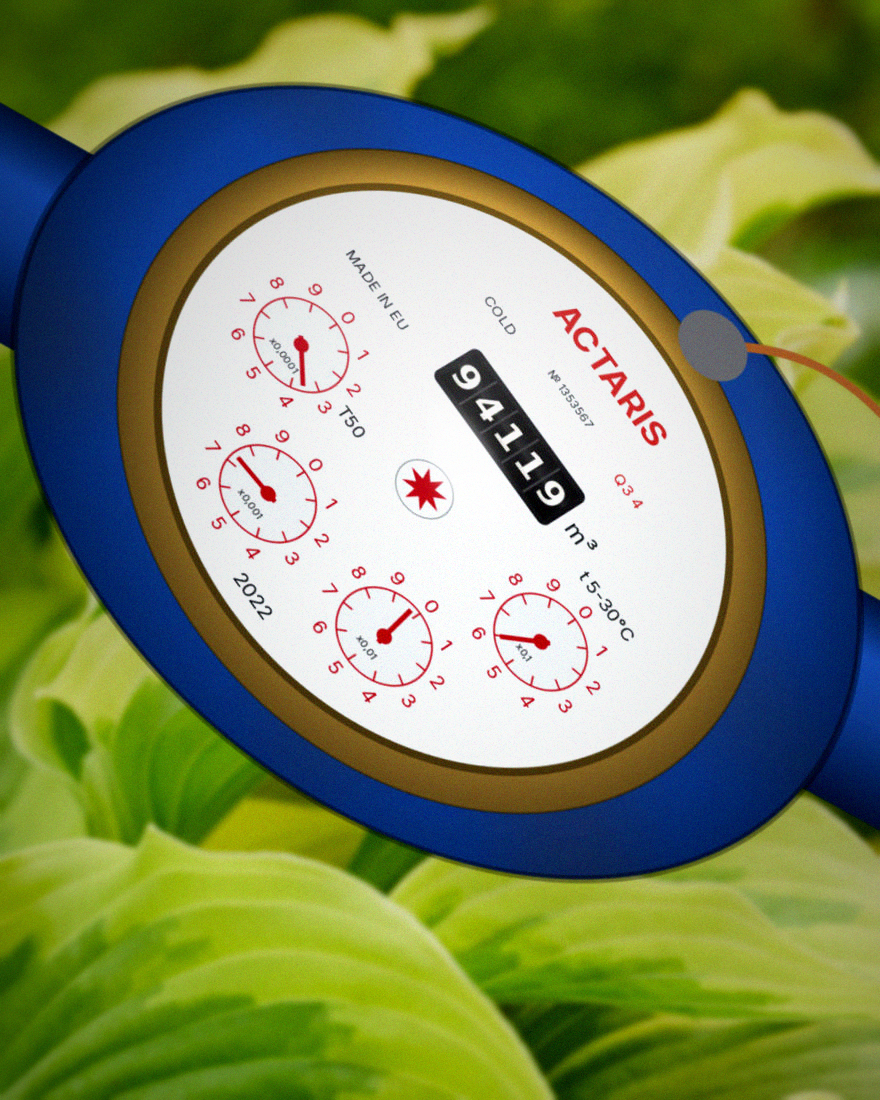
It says 94119.5973 m³
